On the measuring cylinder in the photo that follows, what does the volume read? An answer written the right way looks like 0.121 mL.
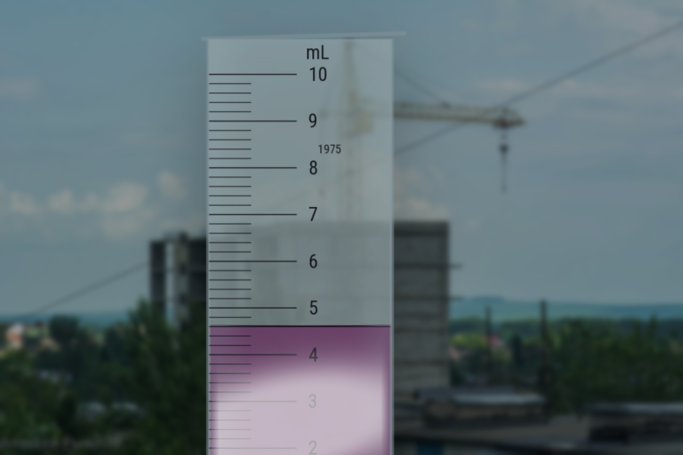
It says 4.6 mL
